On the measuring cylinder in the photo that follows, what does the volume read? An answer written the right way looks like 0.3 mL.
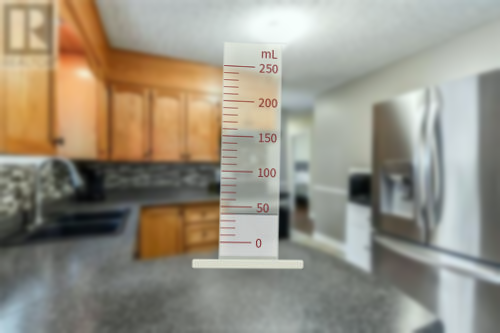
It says 40 mL
